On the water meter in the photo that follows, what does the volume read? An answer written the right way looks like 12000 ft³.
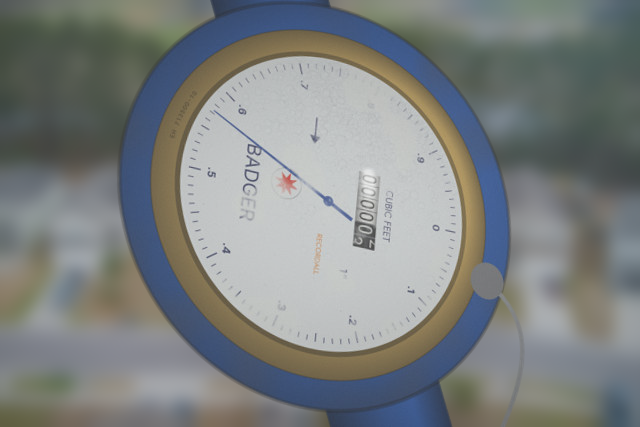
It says 2.57 ft³
